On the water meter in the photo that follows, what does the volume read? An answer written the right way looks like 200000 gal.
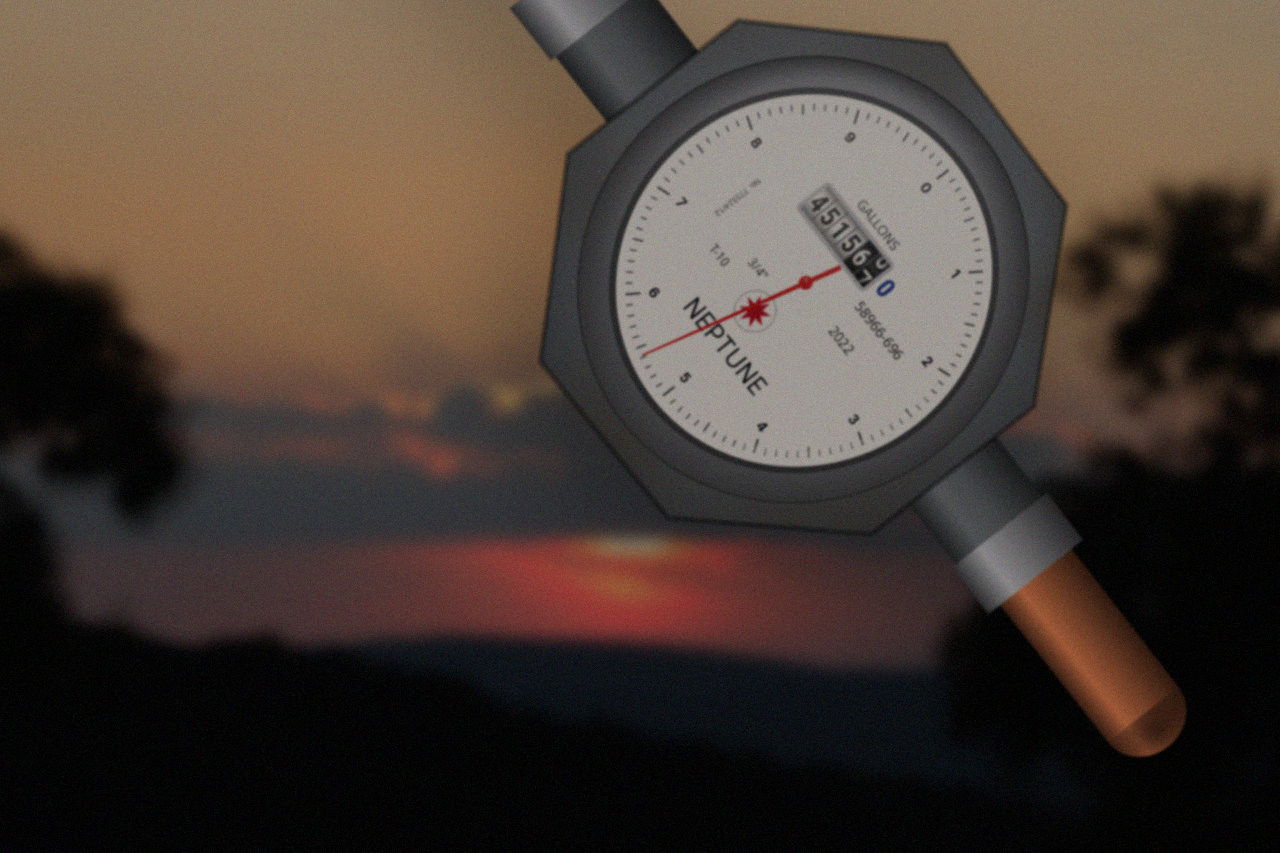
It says 4515665.4 gal
